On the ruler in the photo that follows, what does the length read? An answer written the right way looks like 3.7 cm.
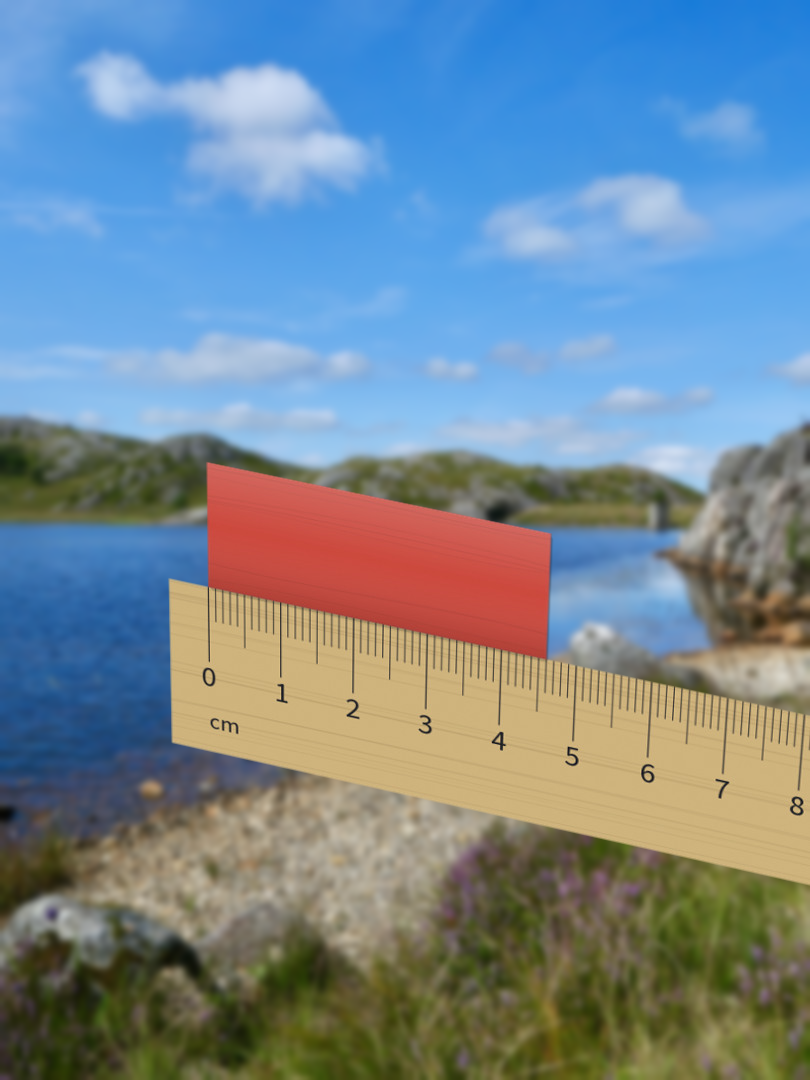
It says 4.6 cm
